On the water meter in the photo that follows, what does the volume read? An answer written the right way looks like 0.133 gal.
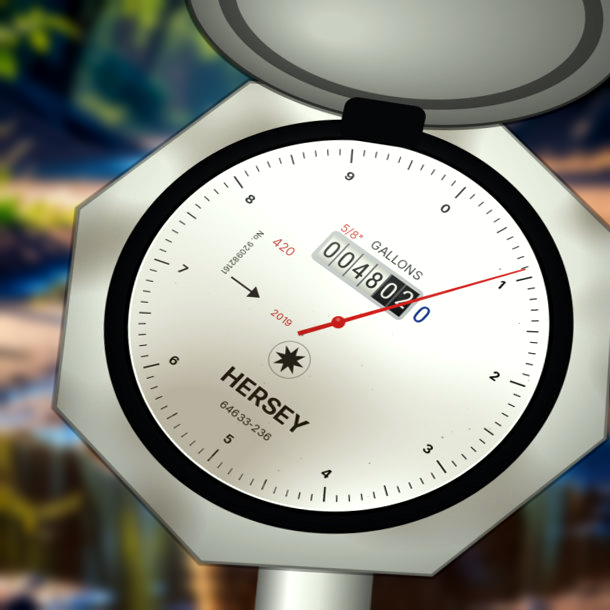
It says 48020.9 gal
